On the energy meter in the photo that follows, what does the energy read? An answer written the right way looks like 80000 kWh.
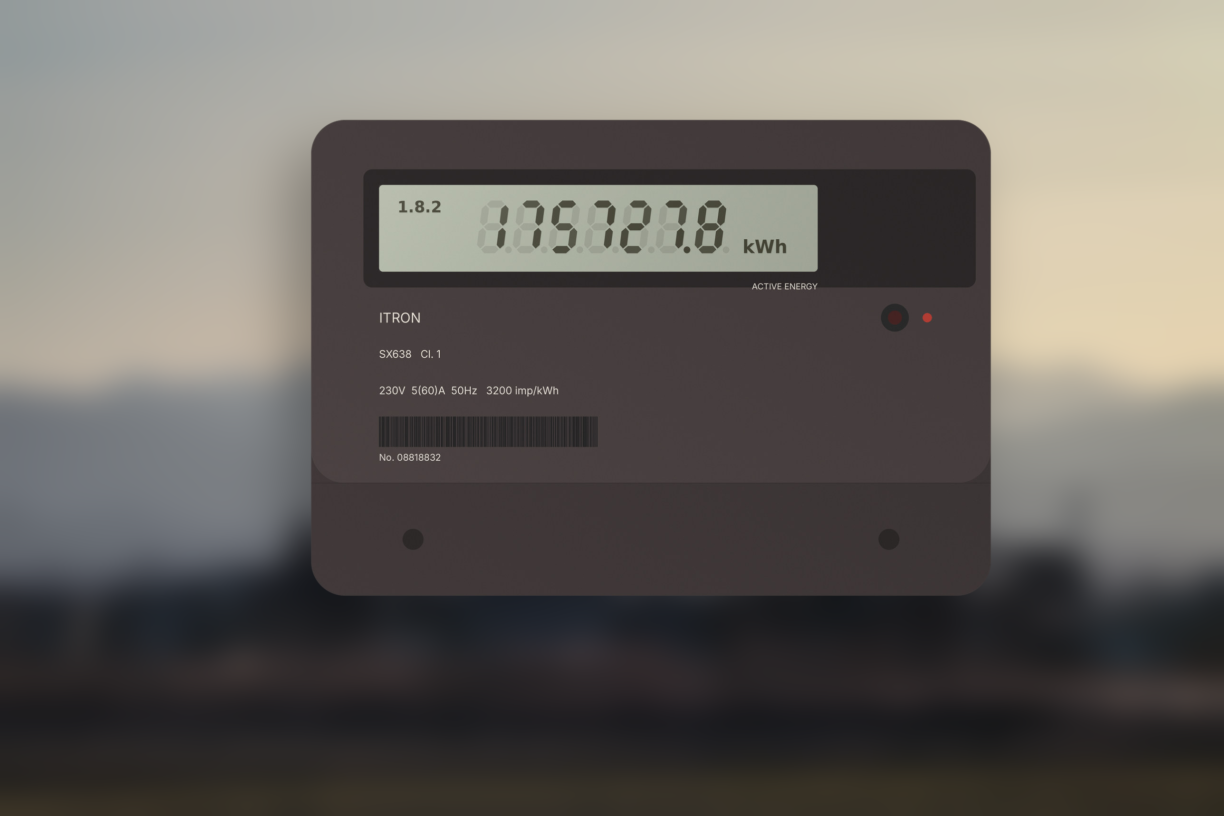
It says 175727.8 kWh
